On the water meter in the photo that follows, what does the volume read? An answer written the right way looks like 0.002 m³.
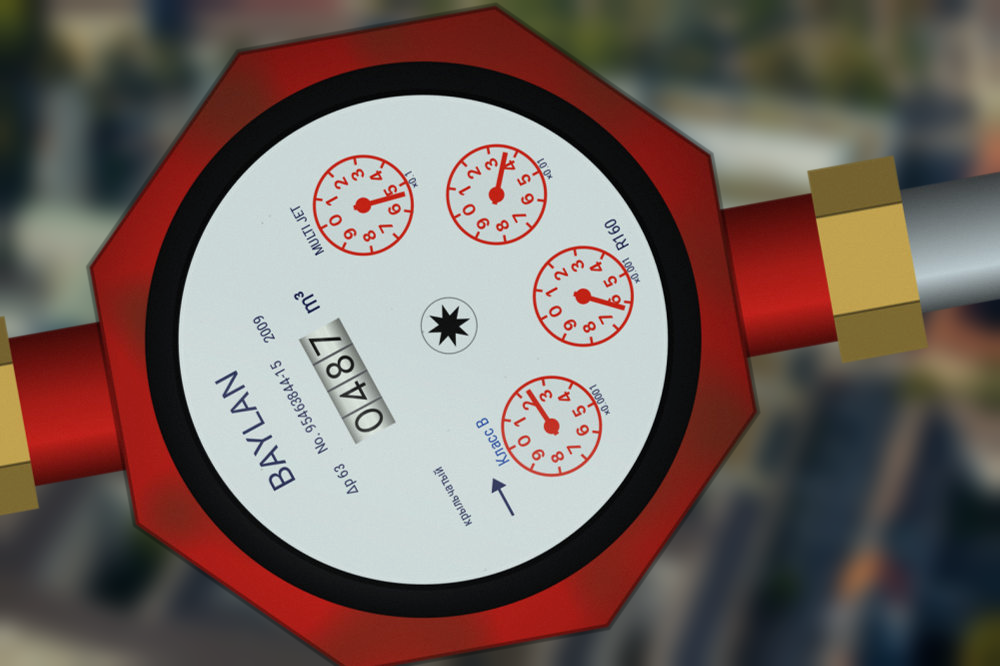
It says 487.5362 m³
